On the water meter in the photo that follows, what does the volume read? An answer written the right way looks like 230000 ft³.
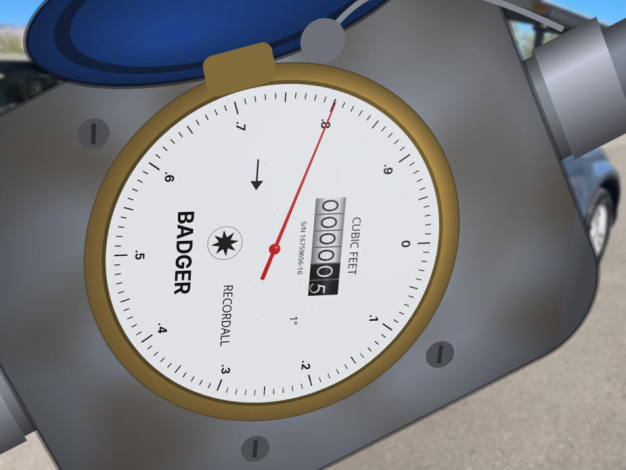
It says 4.80 ft³
